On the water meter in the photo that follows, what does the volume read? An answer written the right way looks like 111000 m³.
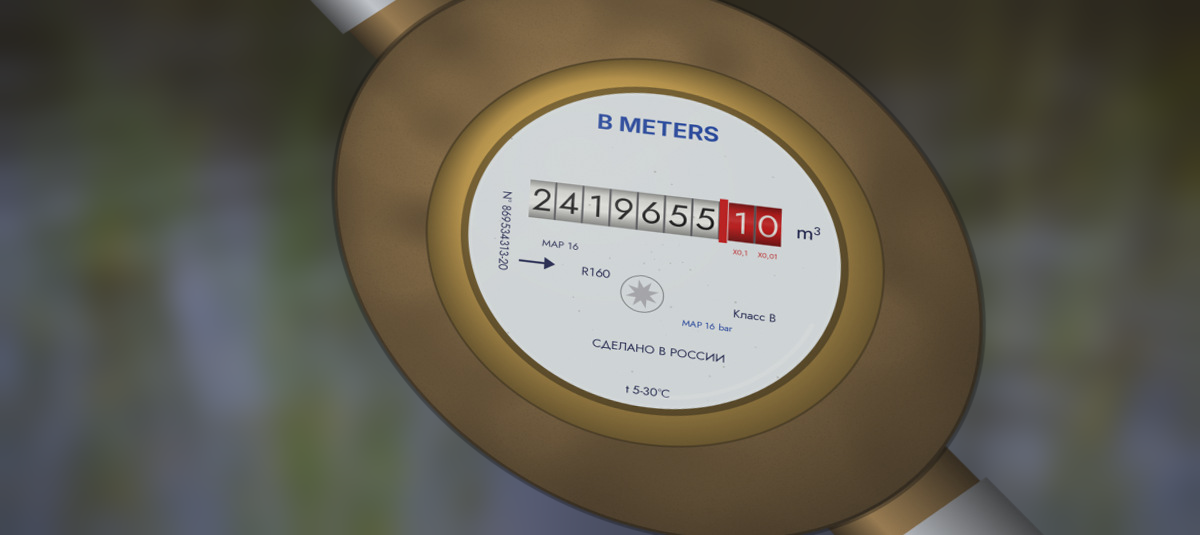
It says 2419655.10 m³
